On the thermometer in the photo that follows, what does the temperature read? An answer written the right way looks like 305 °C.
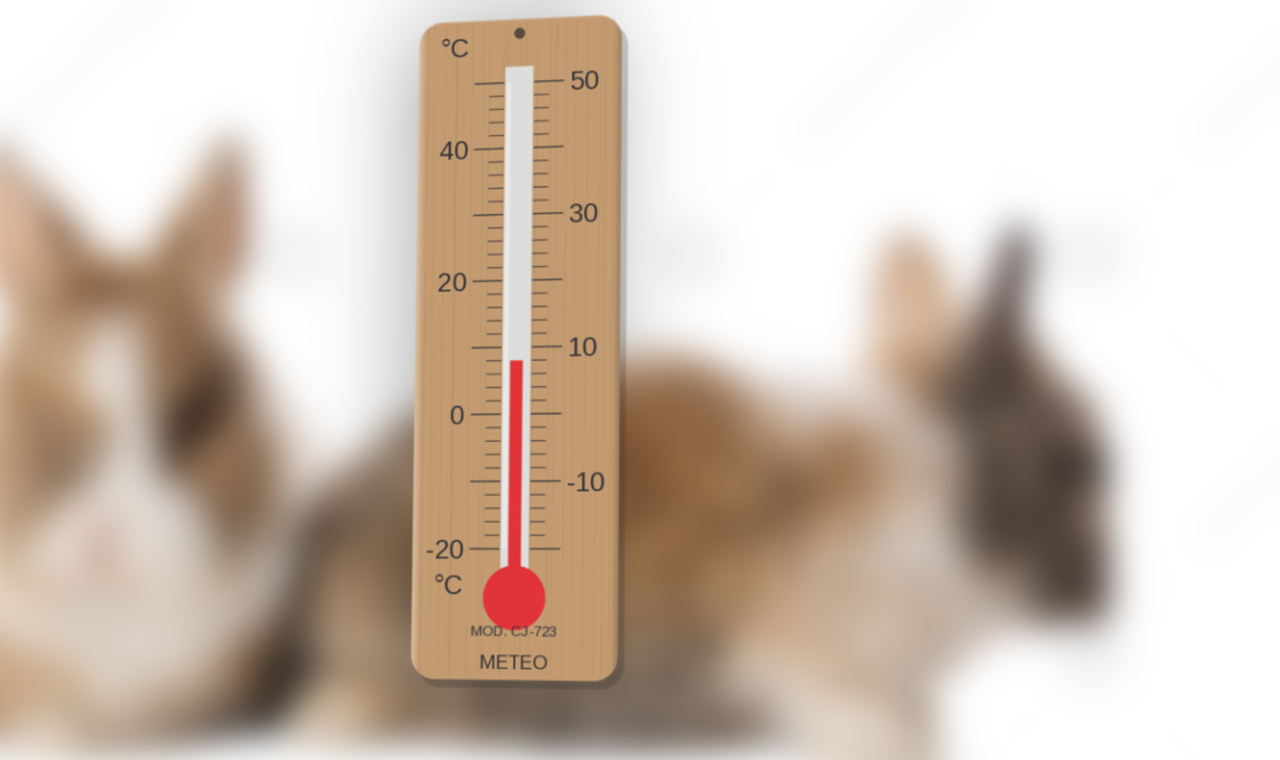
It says 8 °C
